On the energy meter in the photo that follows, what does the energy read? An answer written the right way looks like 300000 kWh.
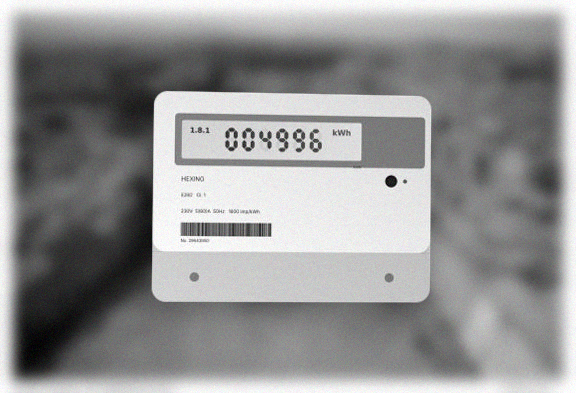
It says 4996 kWh
